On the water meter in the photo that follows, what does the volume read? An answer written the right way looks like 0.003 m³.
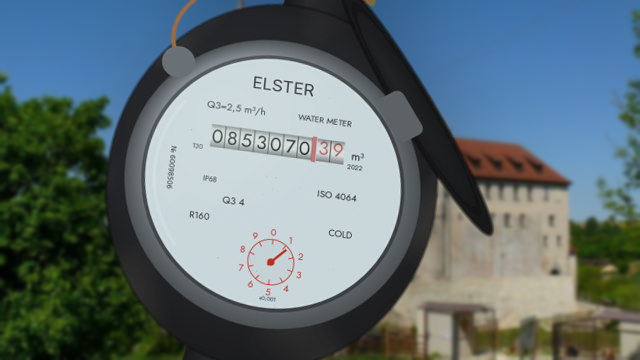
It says 853070.391 m³
